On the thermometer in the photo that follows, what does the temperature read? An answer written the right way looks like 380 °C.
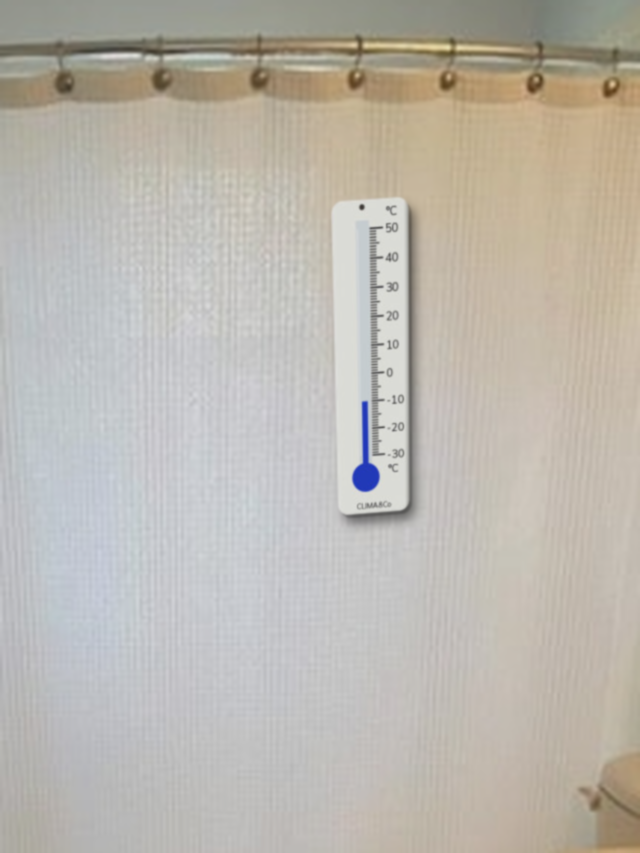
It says -10 °C
